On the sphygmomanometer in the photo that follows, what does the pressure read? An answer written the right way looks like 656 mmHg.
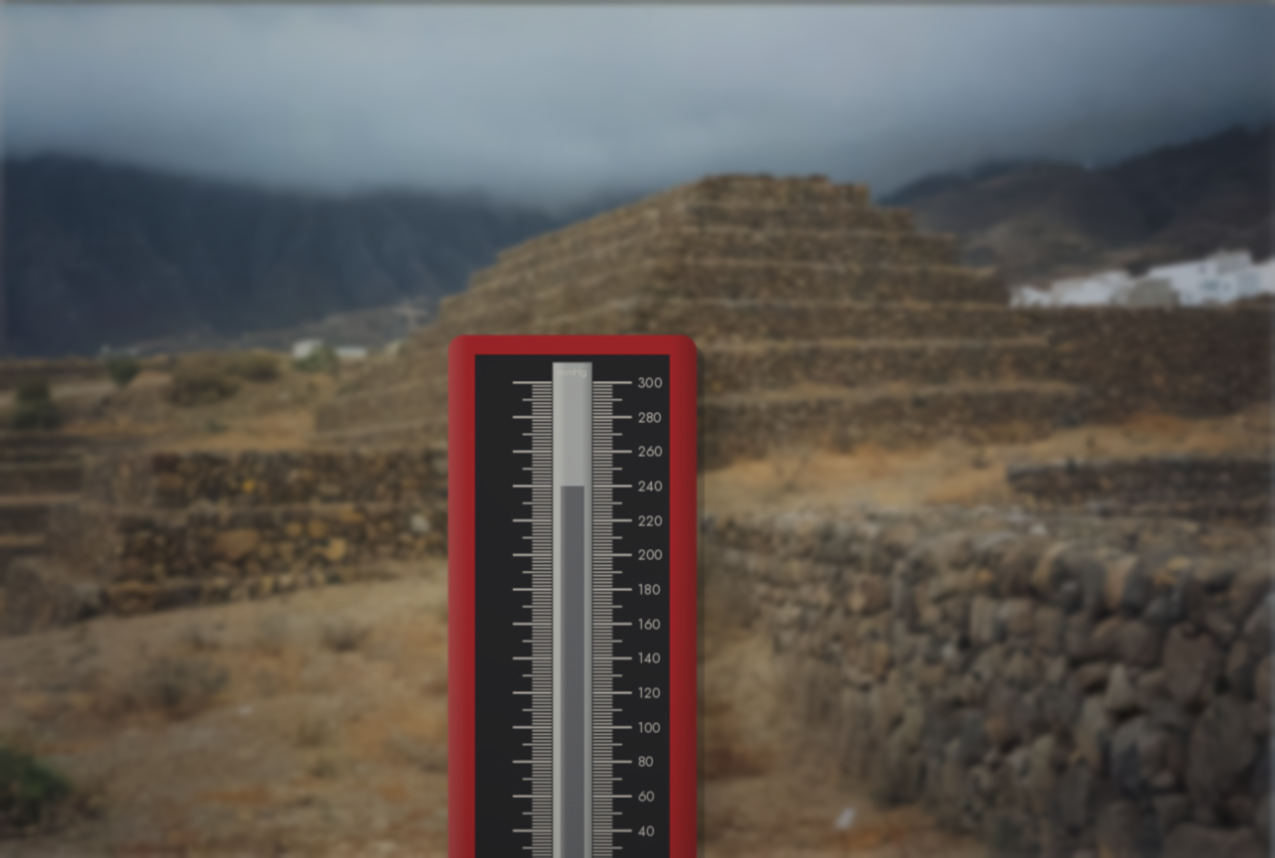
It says 240 mmHg
